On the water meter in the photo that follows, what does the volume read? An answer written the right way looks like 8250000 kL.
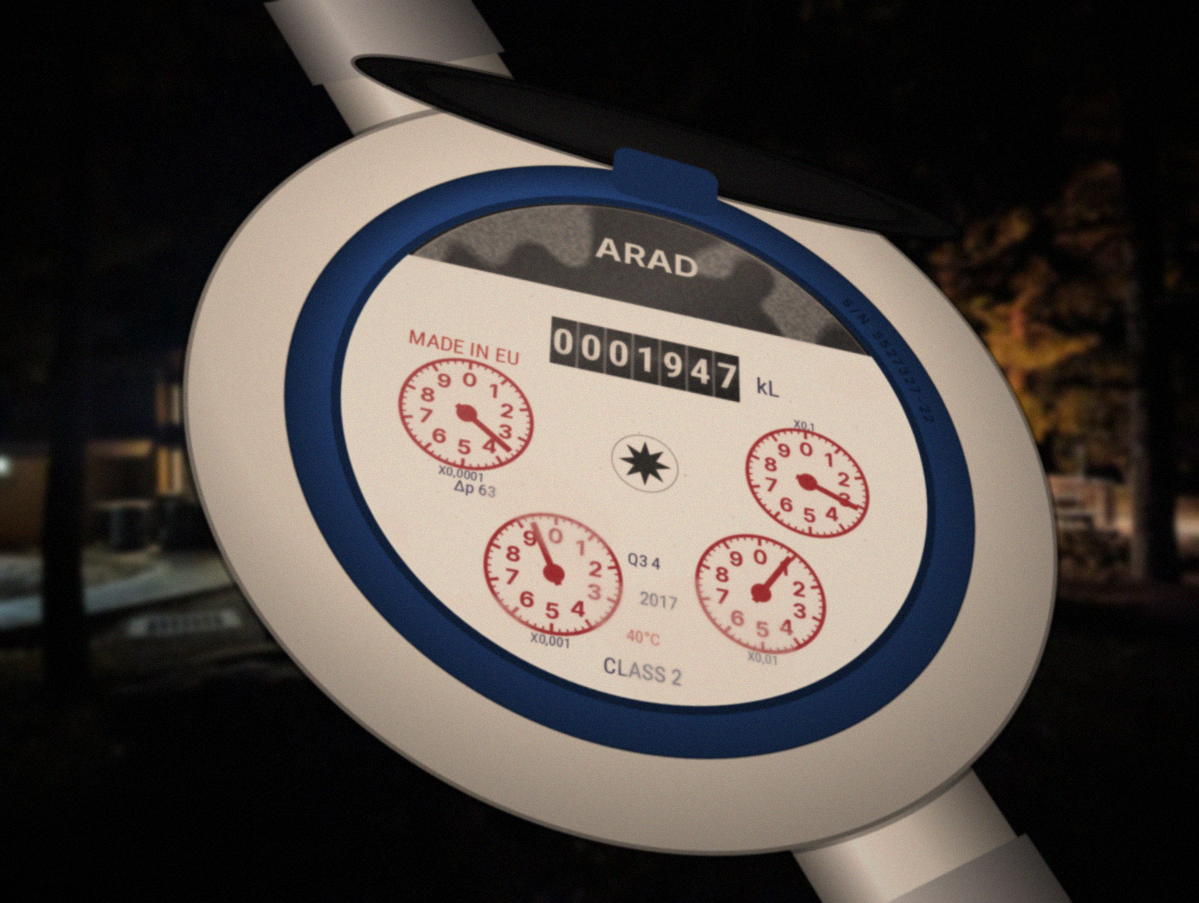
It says 1947.3093 kL
